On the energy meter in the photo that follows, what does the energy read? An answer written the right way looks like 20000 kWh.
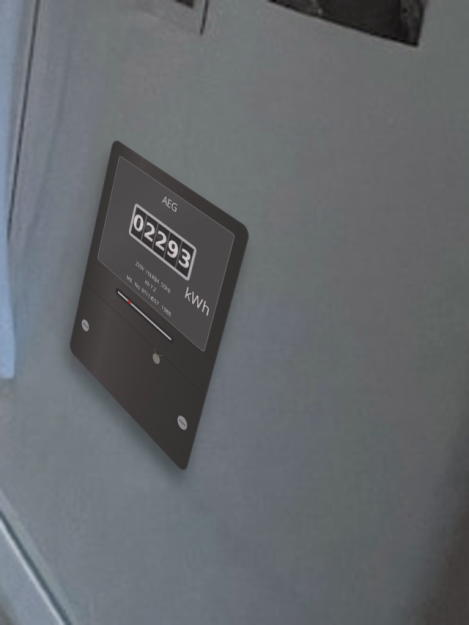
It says 2293 kWh
